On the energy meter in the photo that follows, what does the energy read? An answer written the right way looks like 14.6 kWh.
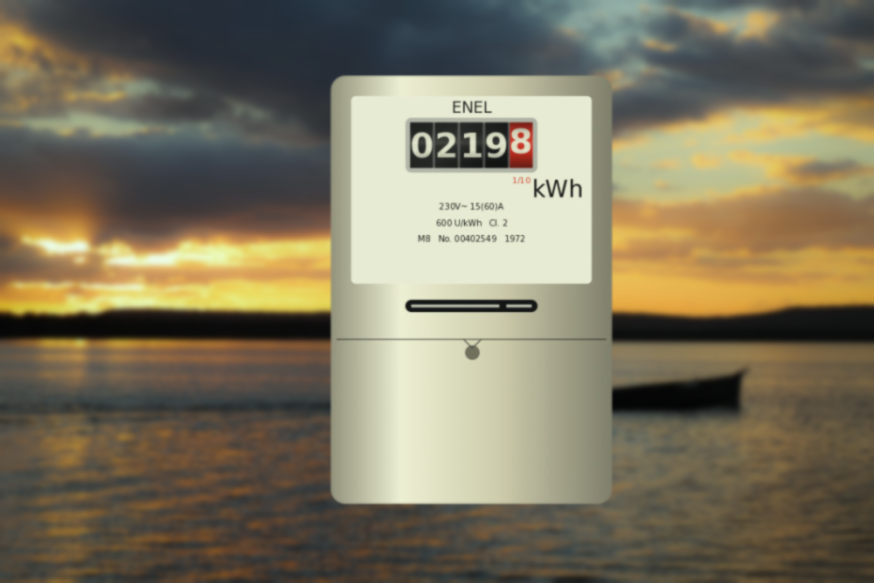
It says 219.8 kWh
